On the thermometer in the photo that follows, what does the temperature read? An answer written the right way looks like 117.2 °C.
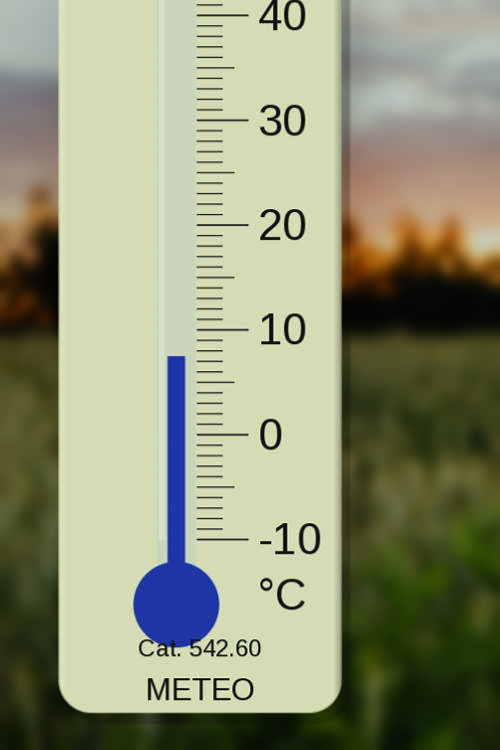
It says 7.5 °C
